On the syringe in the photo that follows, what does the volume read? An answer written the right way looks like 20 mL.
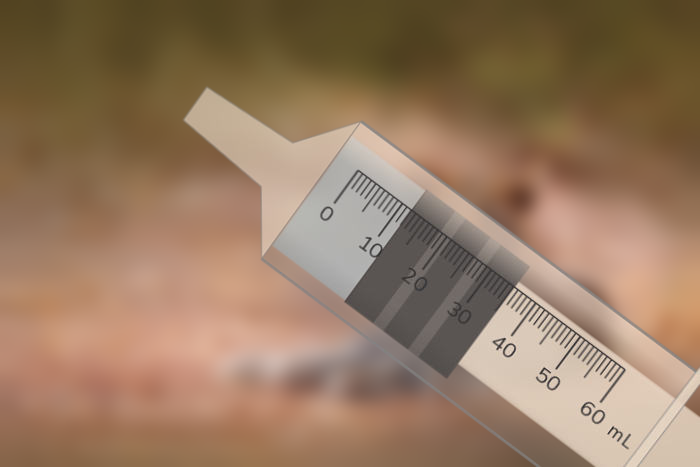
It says 12 mL
